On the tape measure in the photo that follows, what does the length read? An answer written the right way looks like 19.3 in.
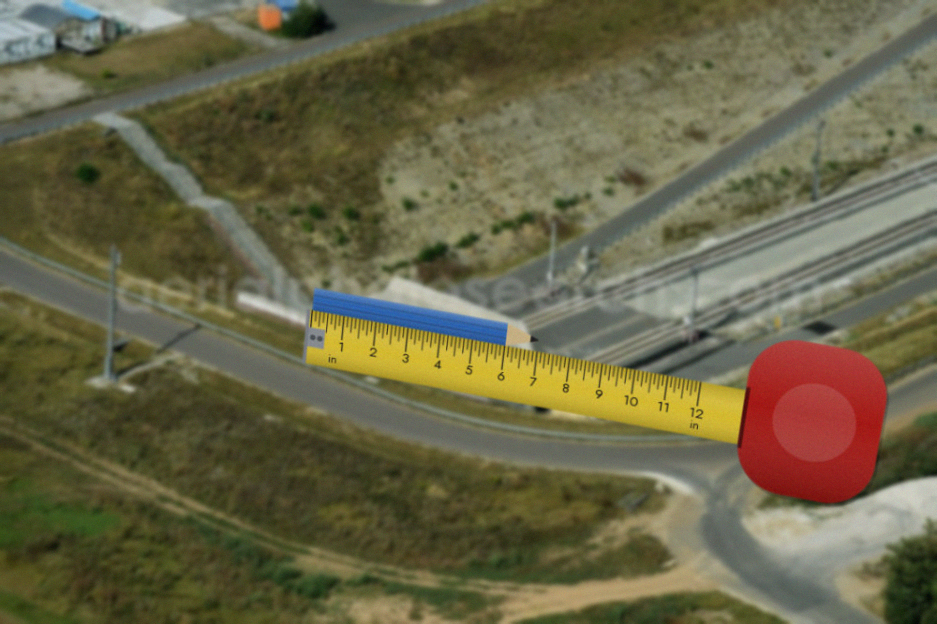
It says 7 in
